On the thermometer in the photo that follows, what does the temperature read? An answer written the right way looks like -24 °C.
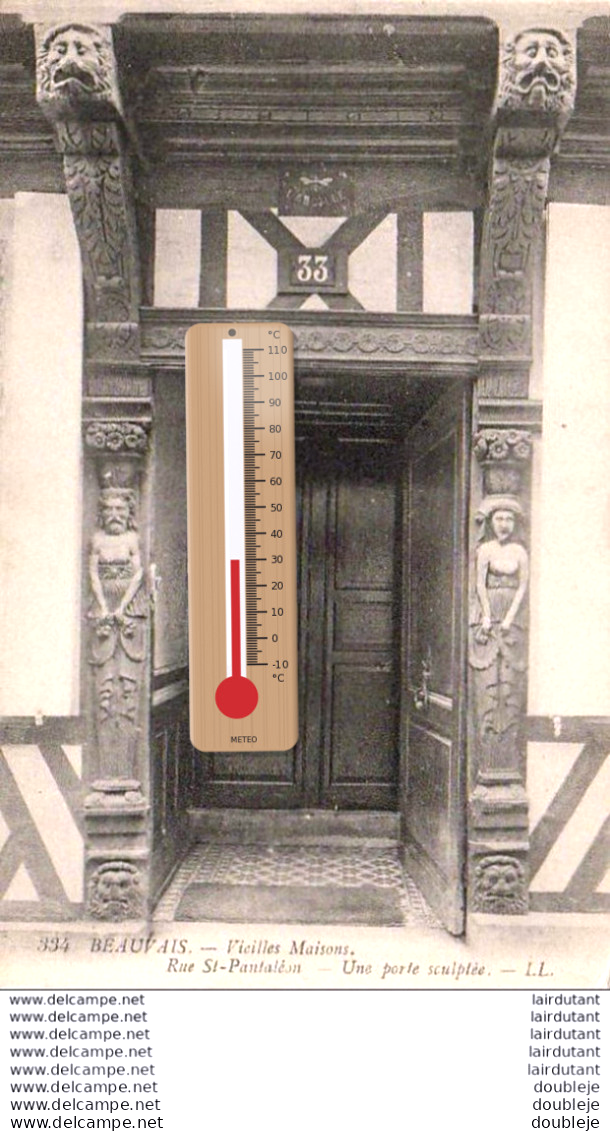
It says 30 °C
